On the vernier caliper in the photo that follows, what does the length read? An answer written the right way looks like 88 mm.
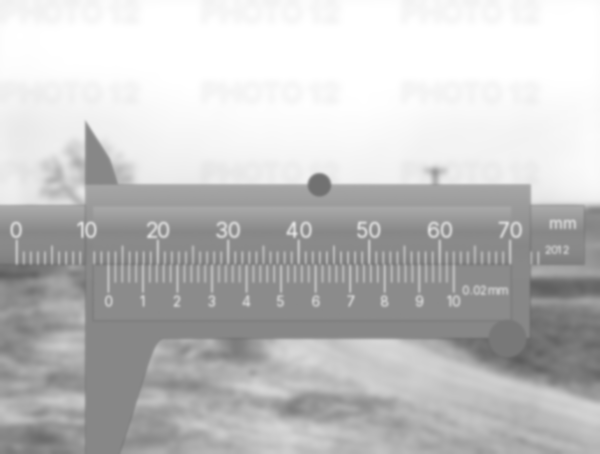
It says 13.0 mm
